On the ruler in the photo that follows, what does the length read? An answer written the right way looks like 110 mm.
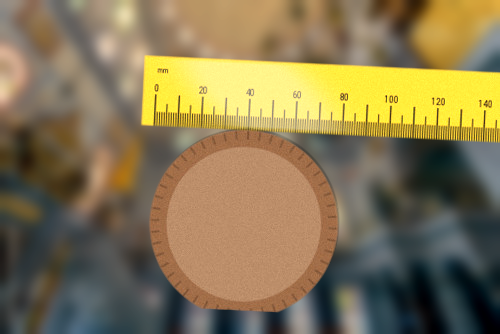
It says 80 mm
